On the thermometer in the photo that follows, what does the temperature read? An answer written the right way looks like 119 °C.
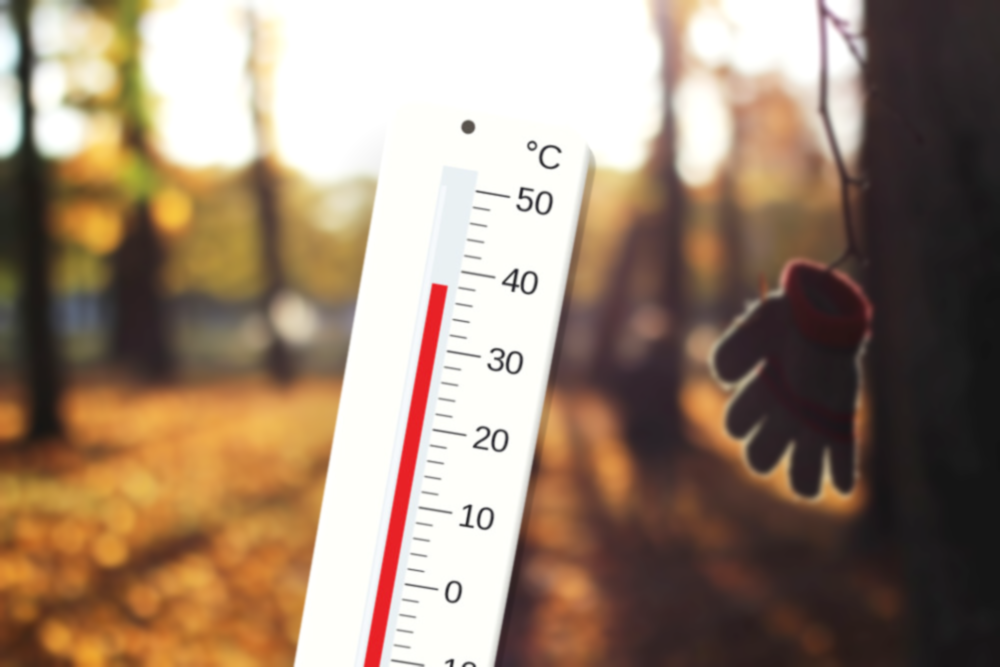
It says 38 °C
